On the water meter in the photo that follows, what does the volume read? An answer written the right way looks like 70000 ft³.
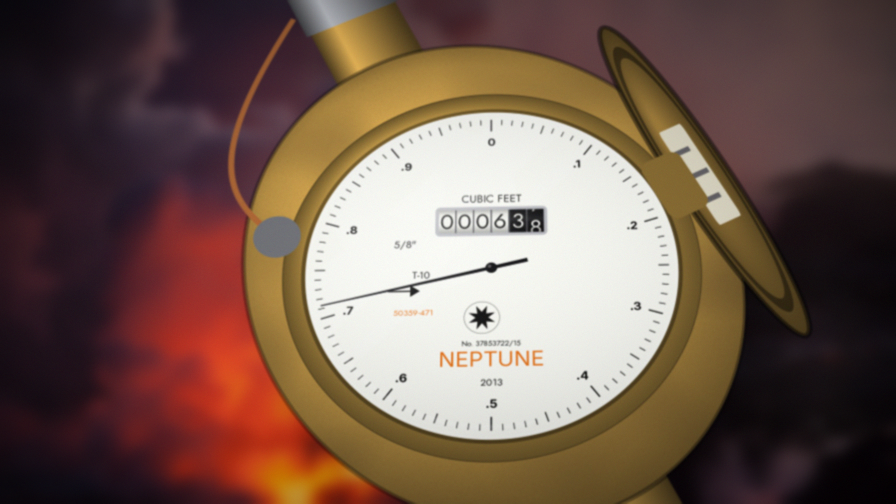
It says 637.71 ft³
